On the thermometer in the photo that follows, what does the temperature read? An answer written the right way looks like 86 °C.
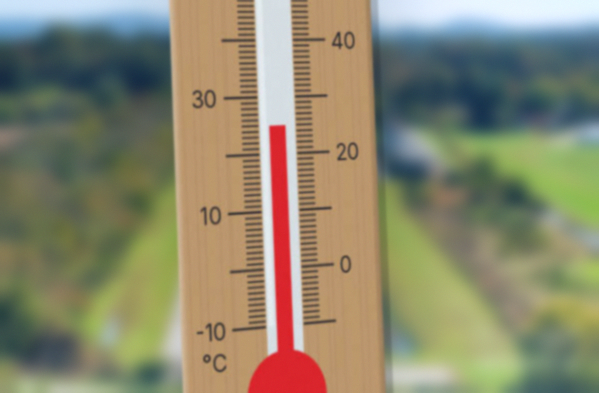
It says 25 °C
